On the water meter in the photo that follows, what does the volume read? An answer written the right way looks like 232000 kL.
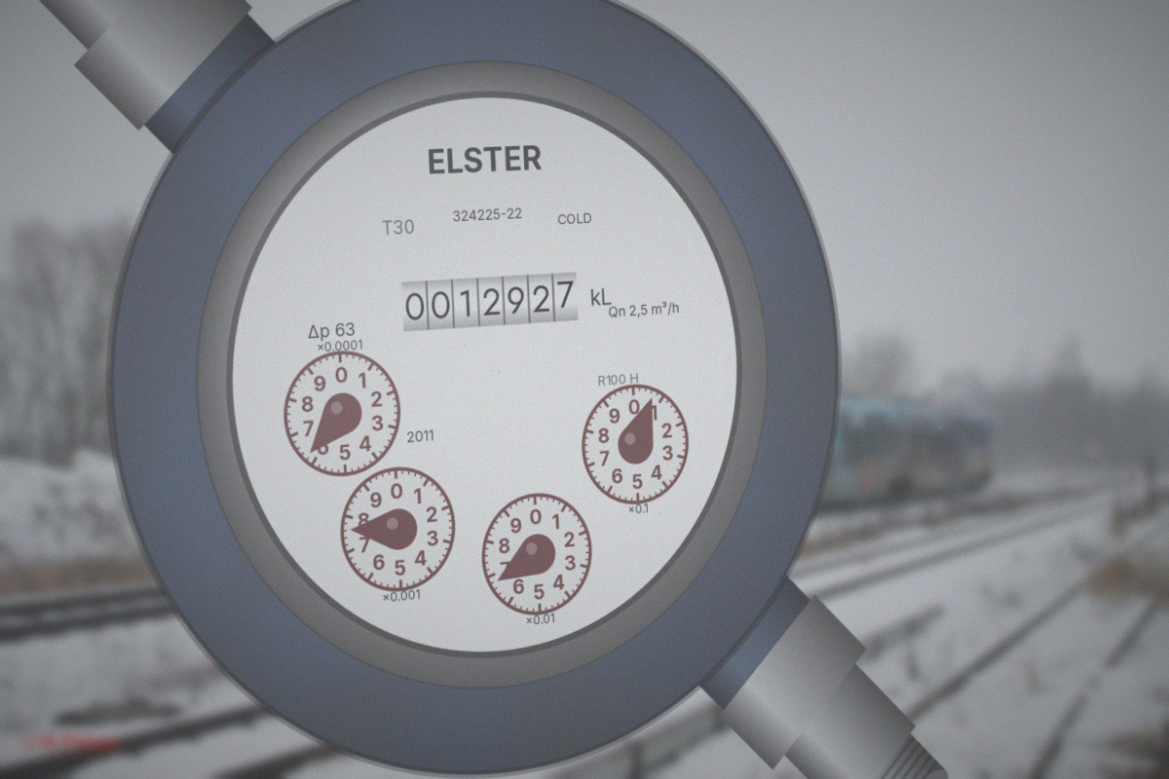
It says 12927.0676 kL
